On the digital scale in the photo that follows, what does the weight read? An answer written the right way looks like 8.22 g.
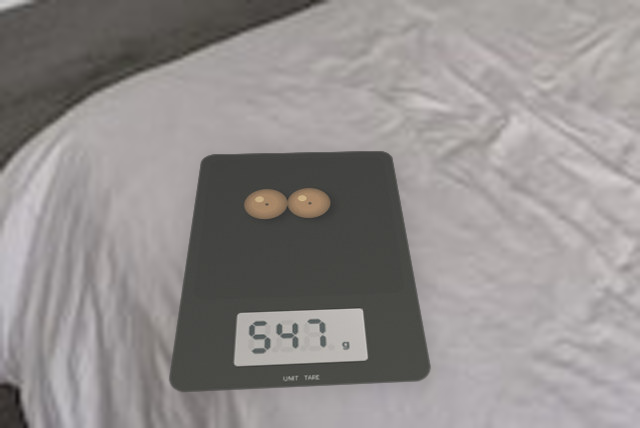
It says 547 g
